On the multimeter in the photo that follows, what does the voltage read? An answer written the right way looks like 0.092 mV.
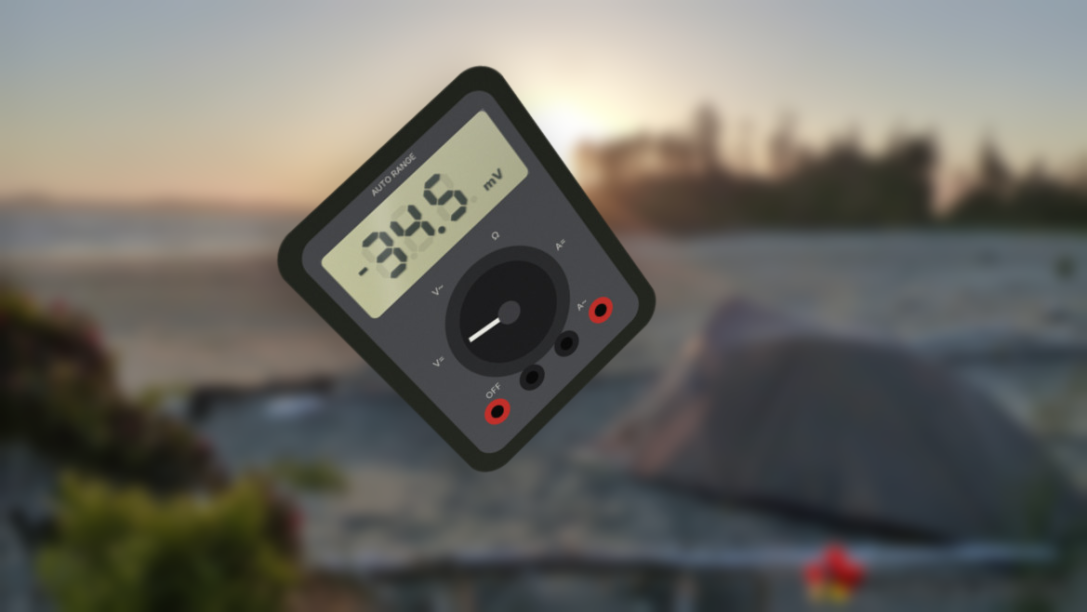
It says -34.5 mV
